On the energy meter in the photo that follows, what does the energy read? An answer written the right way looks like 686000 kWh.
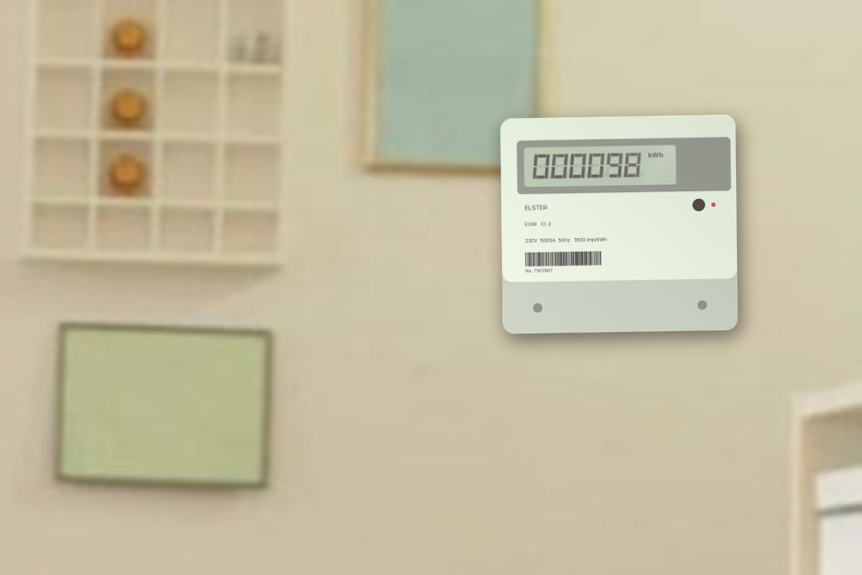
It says 98 kWh
